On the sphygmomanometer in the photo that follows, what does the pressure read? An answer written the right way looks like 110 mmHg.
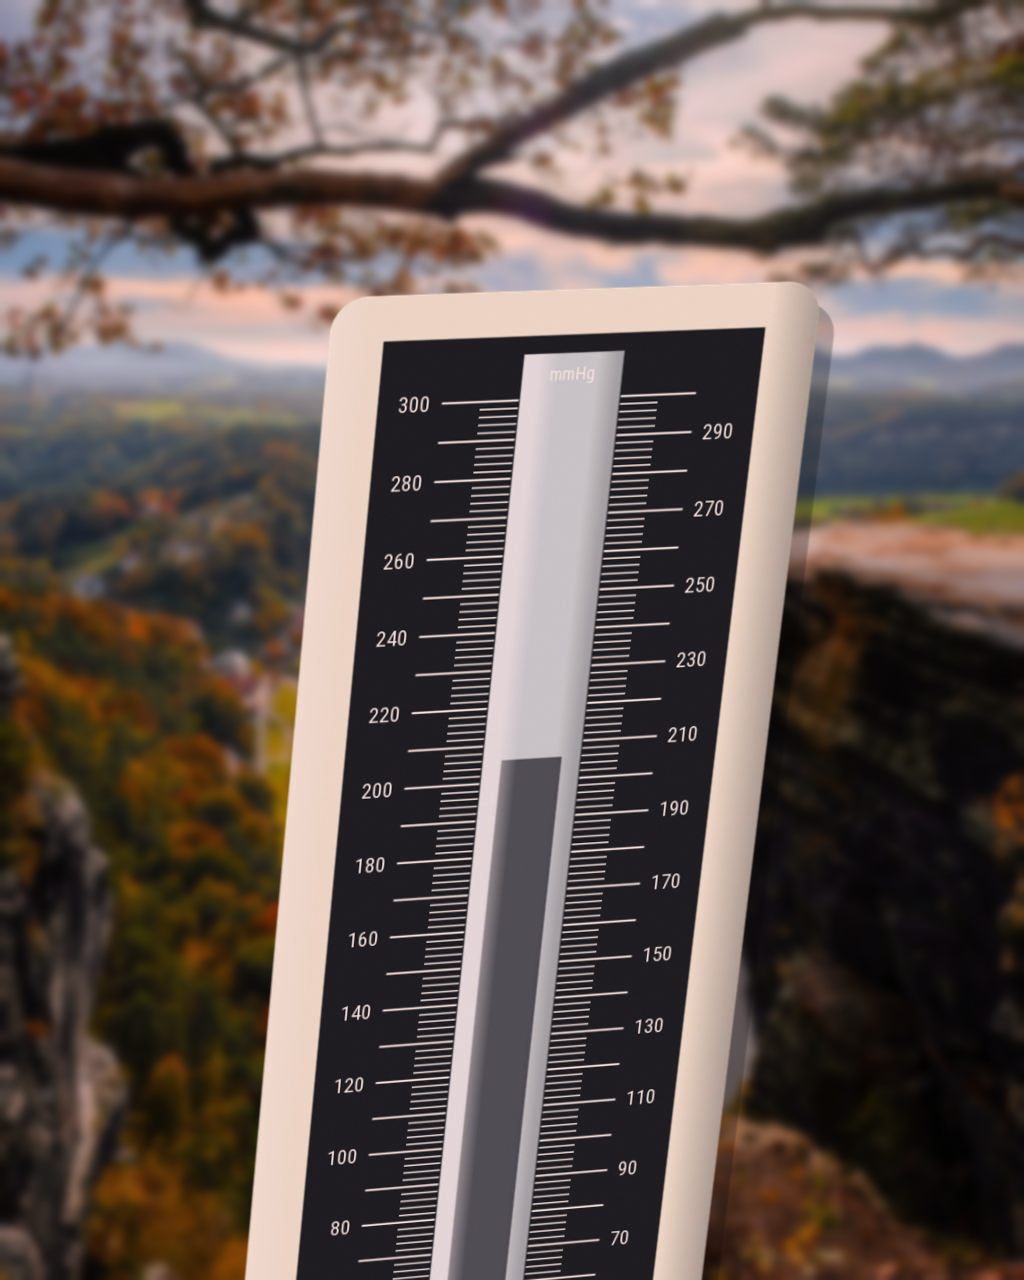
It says 206 mmHg
